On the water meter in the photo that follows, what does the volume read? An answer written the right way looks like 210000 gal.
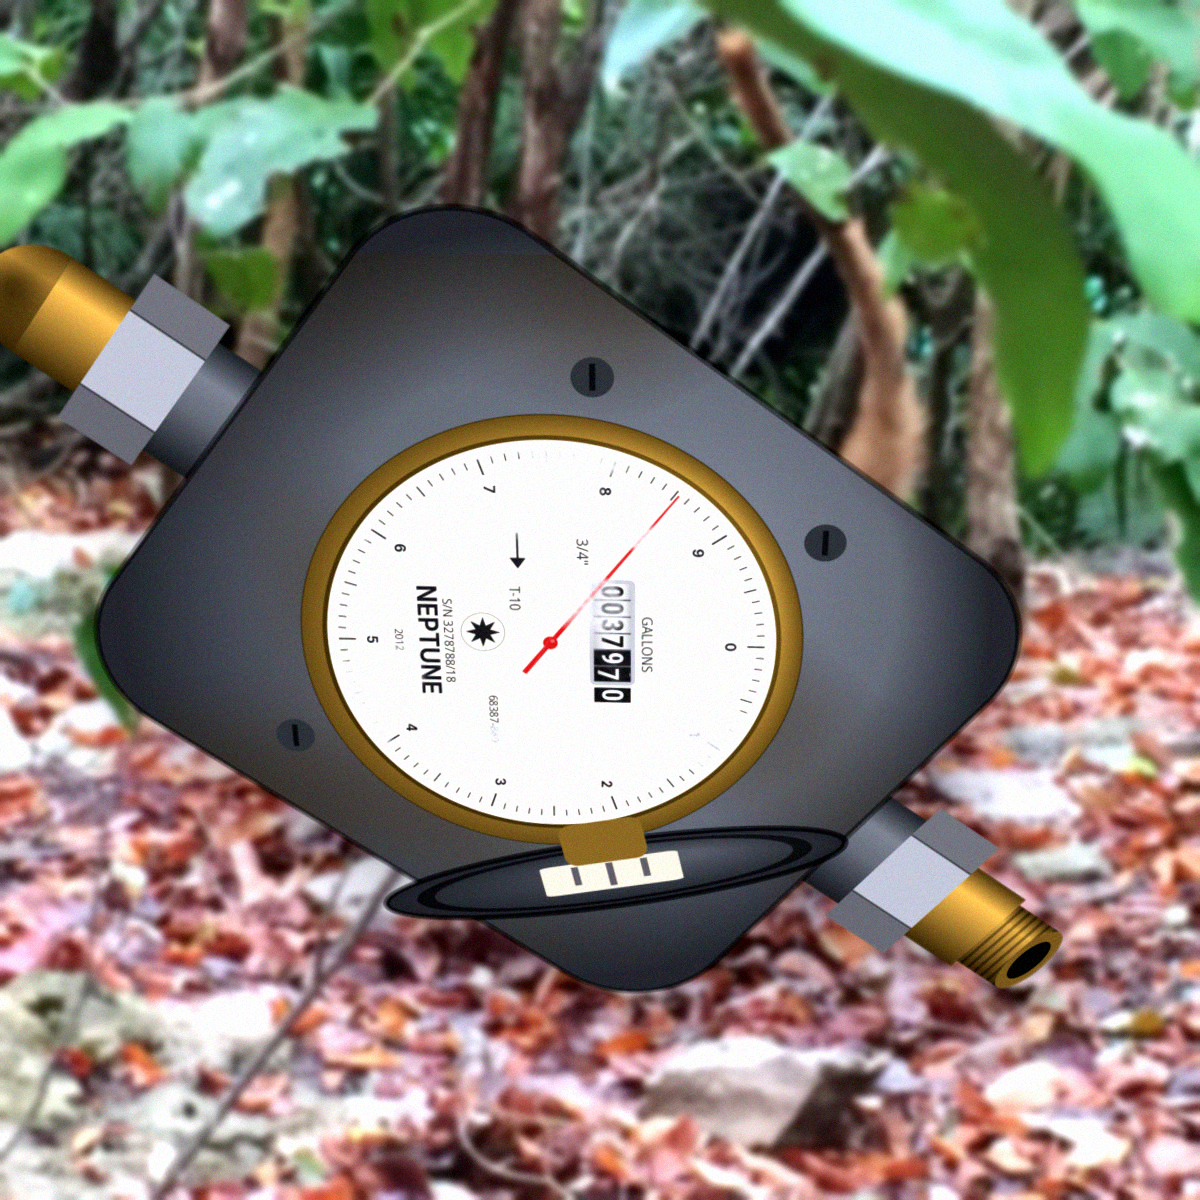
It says 37968.5 gal
